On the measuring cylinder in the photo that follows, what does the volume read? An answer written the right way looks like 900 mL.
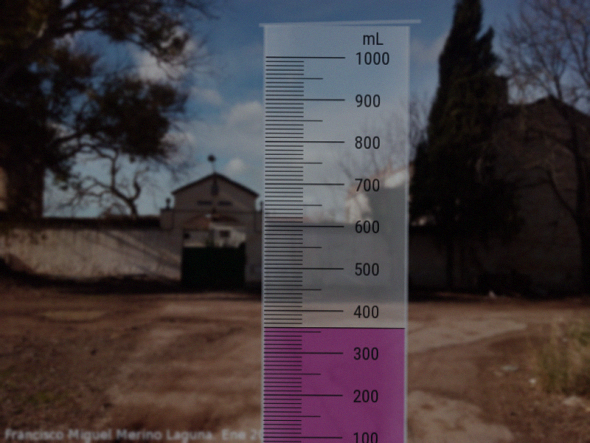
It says 360 mL
